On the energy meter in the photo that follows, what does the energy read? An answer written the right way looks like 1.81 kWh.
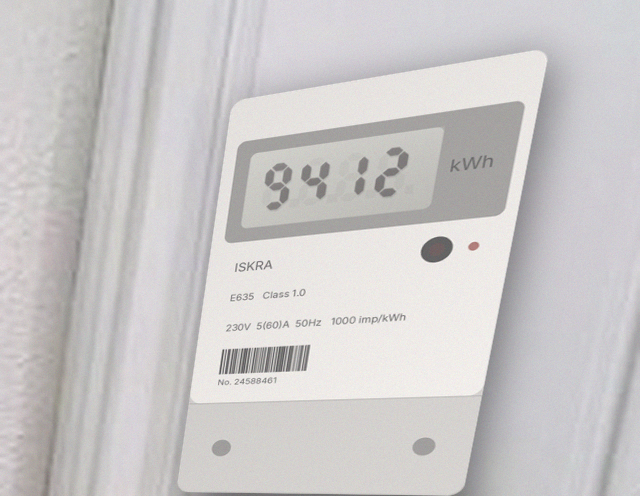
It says 9412 kWh
